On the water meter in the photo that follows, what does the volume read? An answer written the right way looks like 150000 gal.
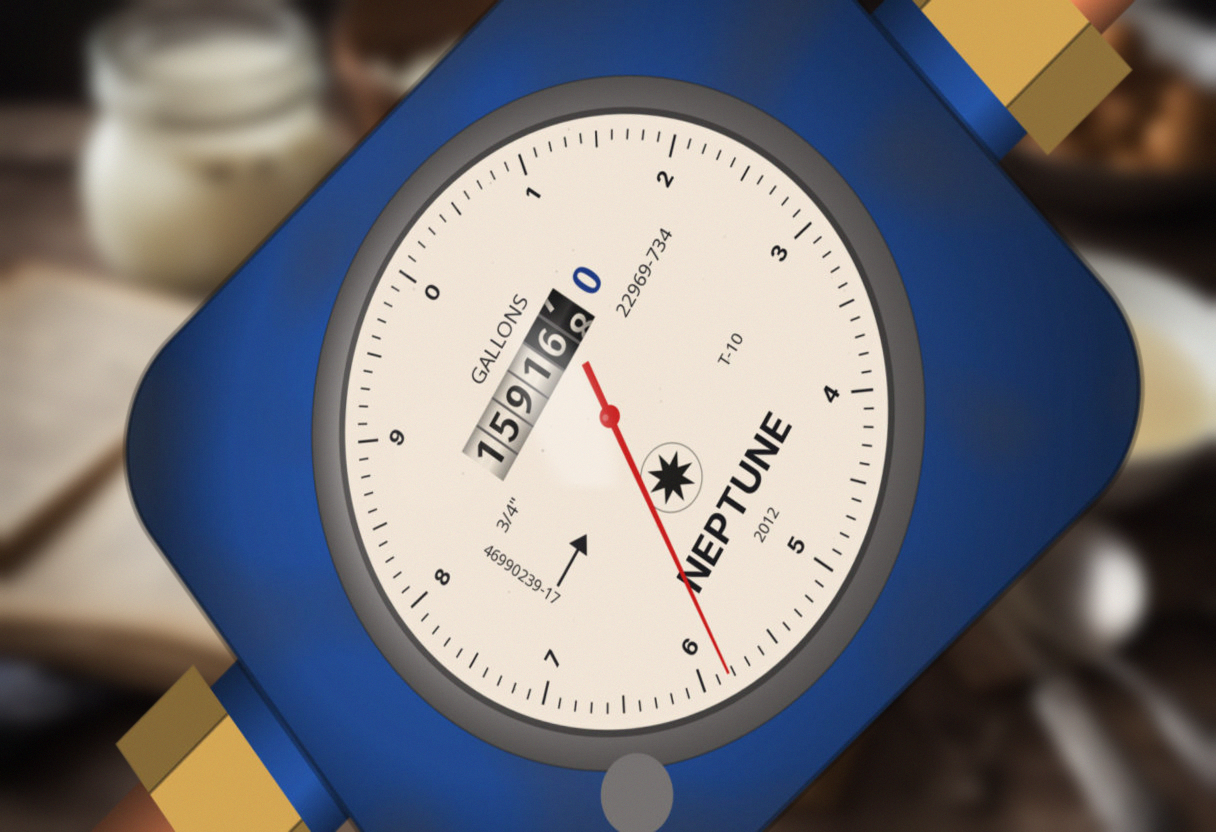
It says 1591675.8 gal
